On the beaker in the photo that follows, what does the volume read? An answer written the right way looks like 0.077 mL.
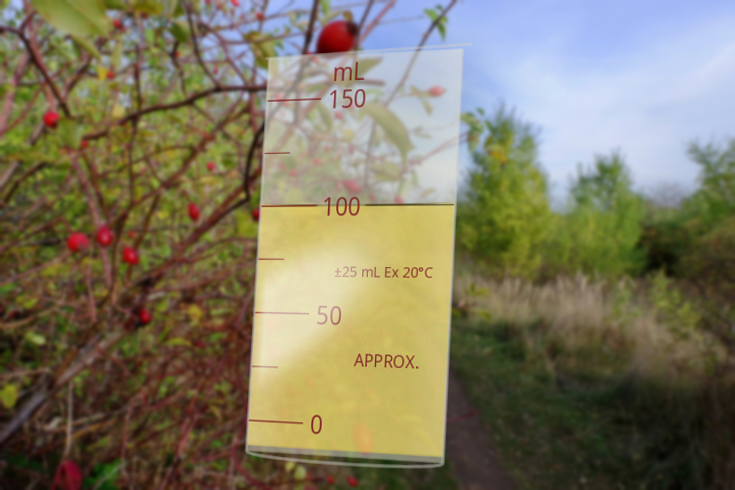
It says 100 mL
